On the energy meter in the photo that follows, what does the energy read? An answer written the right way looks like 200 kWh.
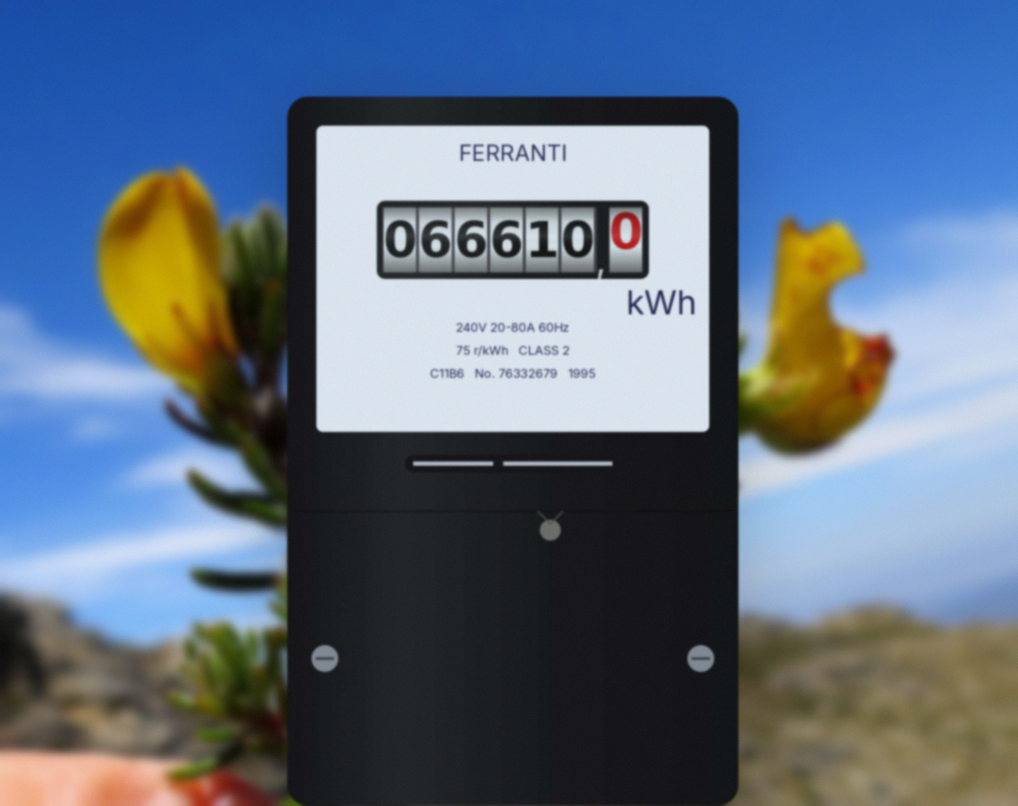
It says 66610.0 kWh
